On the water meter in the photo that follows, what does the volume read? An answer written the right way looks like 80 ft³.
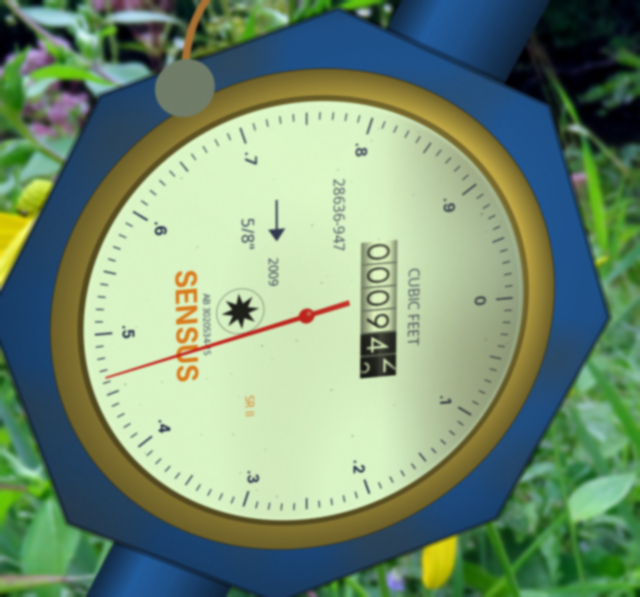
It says 942.46 ft³
